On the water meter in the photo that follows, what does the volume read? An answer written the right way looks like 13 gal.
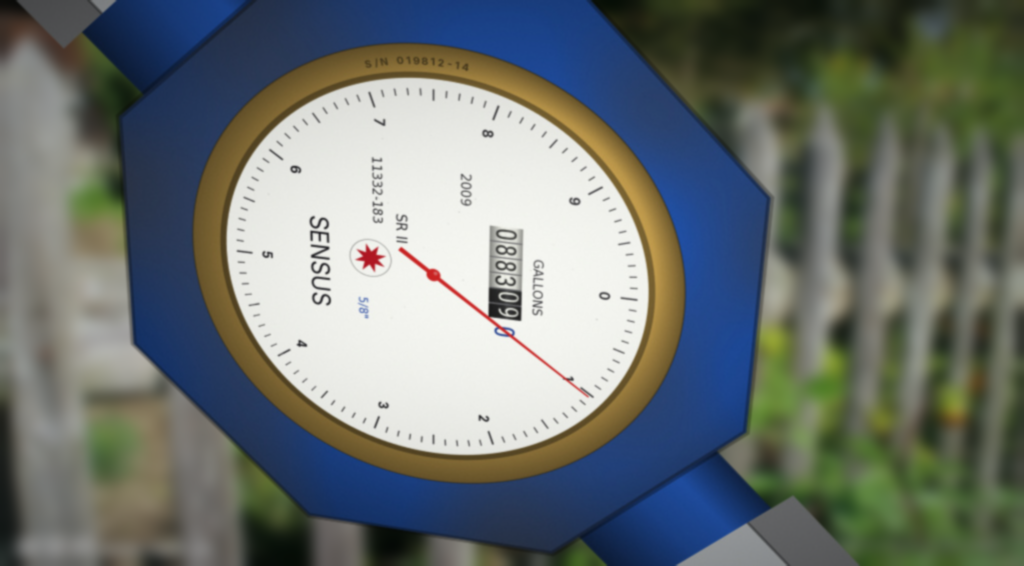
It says 883091.0 gal
